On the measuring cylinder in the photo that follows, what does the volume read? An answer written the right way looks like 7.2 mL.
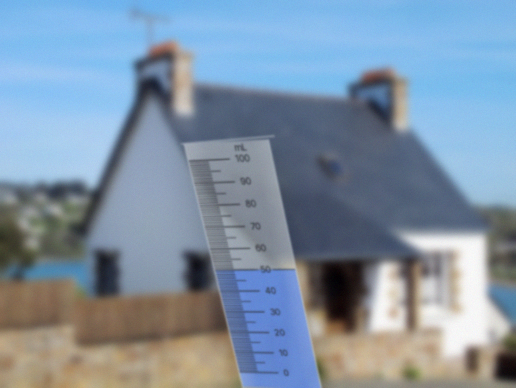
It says 50 mL
